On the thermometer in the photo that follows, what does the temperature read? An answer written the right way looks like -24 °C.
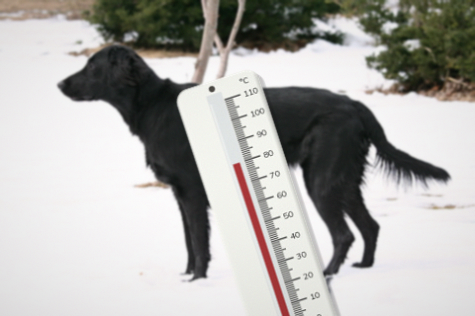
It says 80 °C
